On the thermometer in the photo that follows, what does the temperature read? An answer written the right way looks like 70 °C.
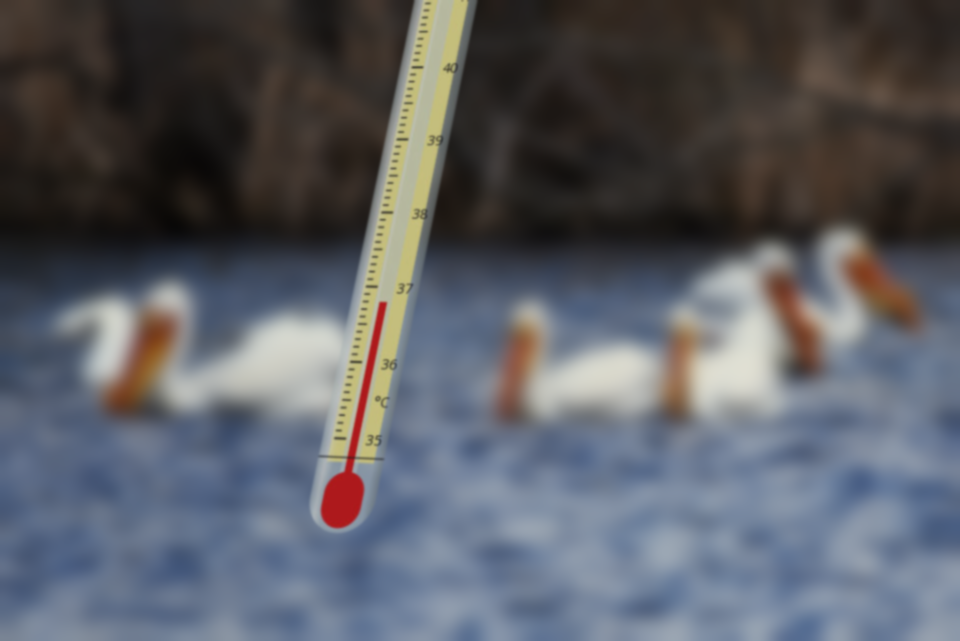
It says 36.8 °C
